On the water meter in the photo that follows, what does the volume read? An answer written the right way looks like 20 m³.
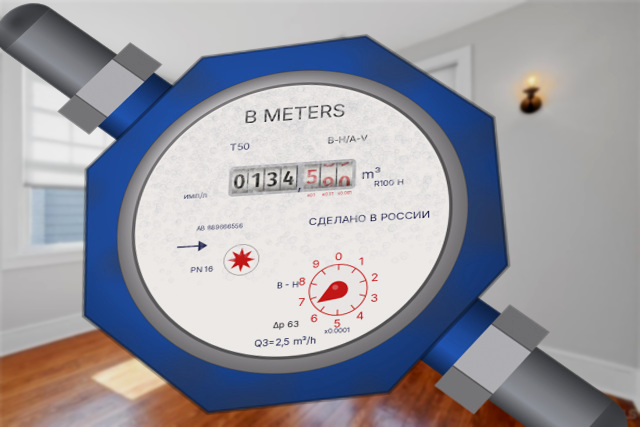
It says 134.5896 m³
